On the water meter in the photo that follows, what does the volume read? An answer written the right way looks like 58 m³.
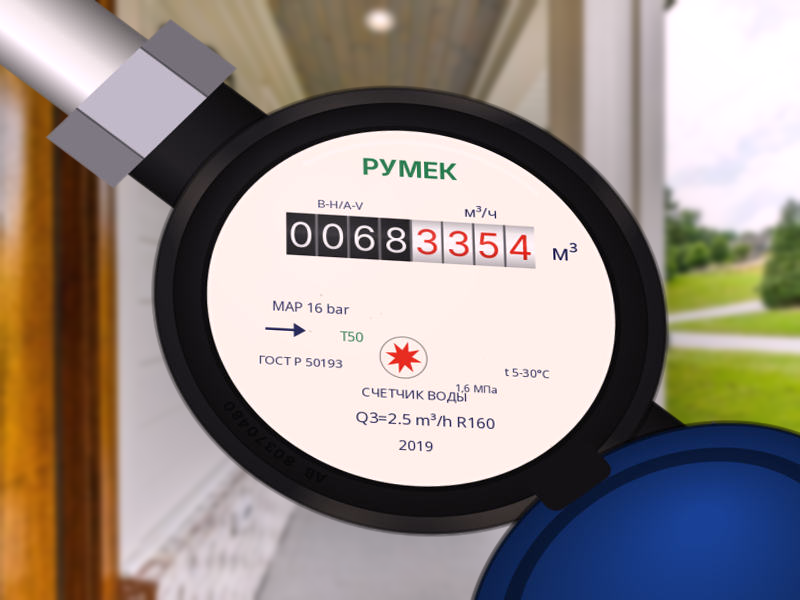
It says 68.3354 m³
